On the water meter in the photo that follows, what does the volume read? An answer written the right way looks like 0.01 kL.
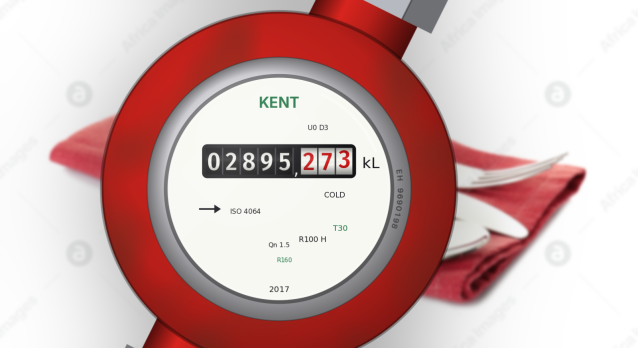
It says 2895.273 kL
